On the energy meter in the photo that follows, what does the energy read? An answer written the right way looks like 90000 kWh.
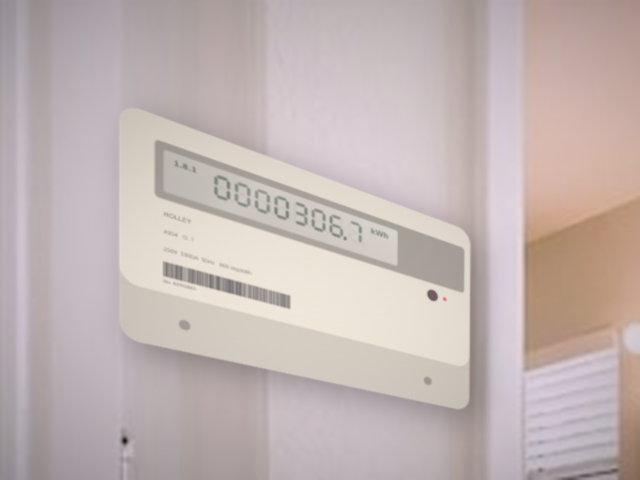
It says 306.7 kWh
